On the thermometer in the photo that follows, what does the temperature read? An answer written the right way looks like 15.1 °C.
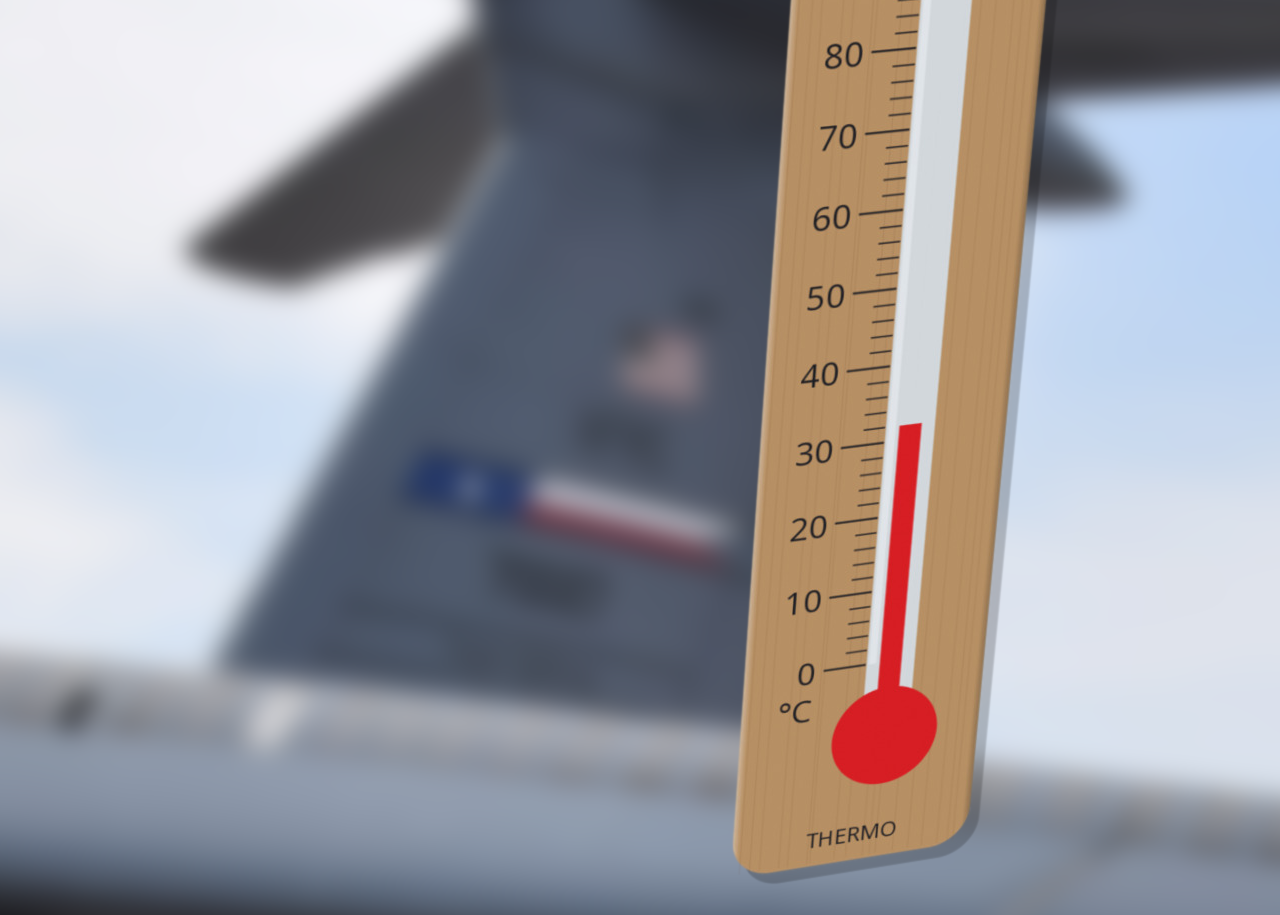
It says 32 °C
